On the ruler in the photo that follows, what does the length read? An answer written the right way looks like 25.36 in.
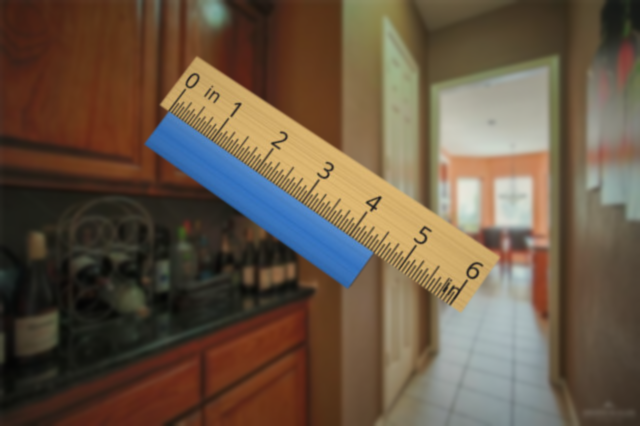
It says 4.5 in
